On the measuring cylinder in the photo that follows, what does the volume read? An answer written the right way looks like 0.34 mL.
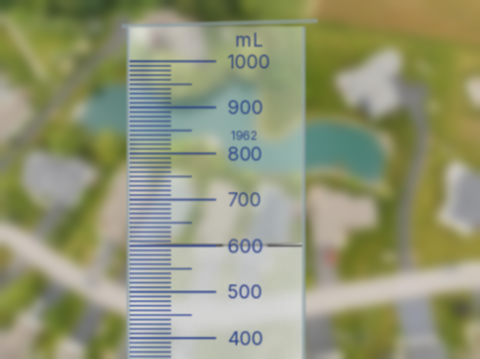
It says 600 mL
